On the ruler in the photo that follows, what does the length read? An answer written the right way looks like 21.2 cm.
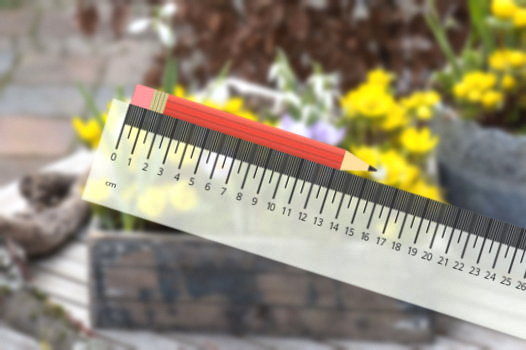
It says 15.5 cm
